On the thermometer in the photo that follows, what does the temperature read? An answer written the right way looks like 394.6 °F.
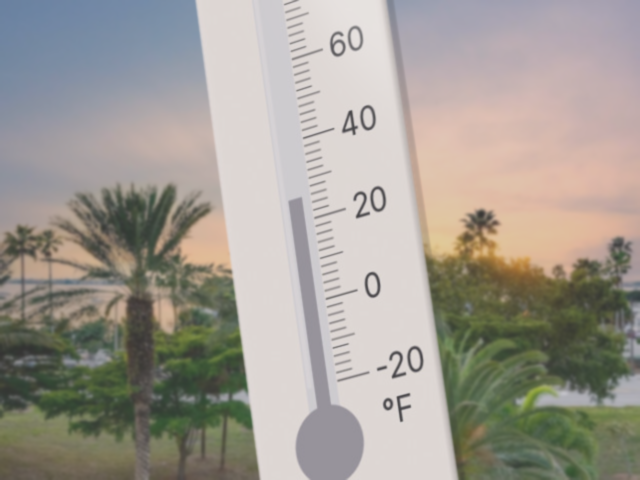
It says 26 °F
